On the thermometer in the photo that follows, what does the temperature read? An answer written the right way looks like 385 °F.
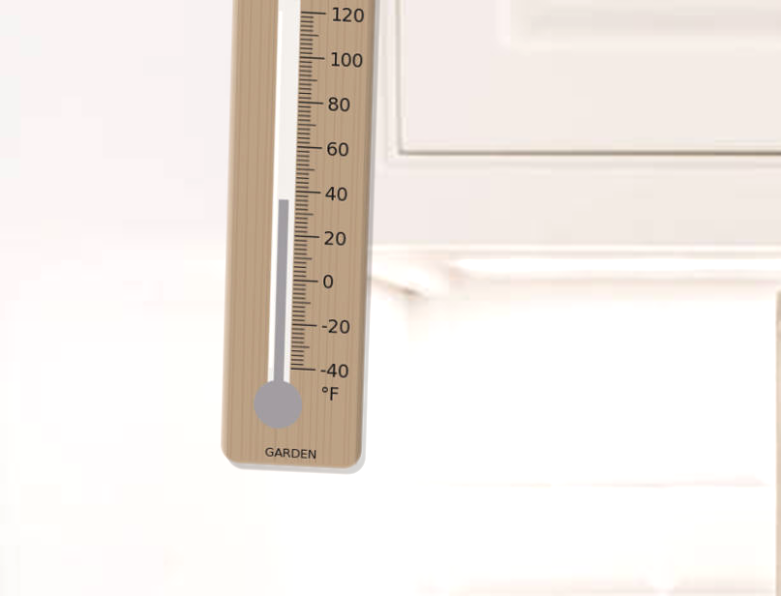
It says 36 °F
